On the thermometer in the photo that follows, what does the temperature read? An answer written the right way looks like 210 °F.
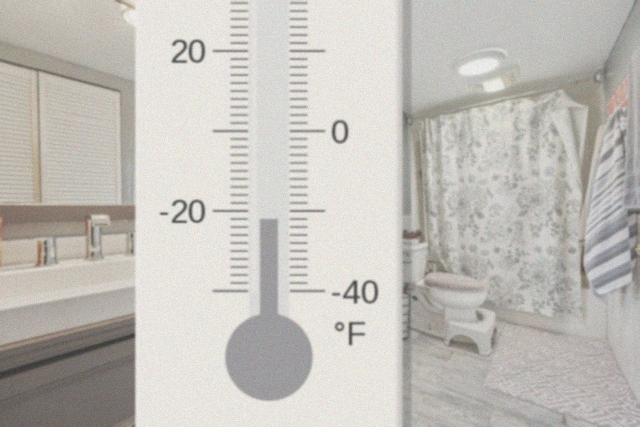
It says -22 °F
